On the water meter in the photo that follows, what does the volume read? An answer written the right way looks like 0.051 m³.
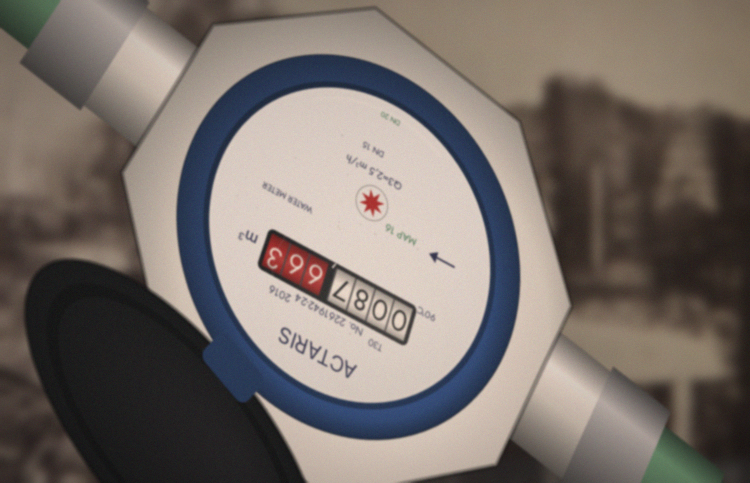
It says 87.663 m³
